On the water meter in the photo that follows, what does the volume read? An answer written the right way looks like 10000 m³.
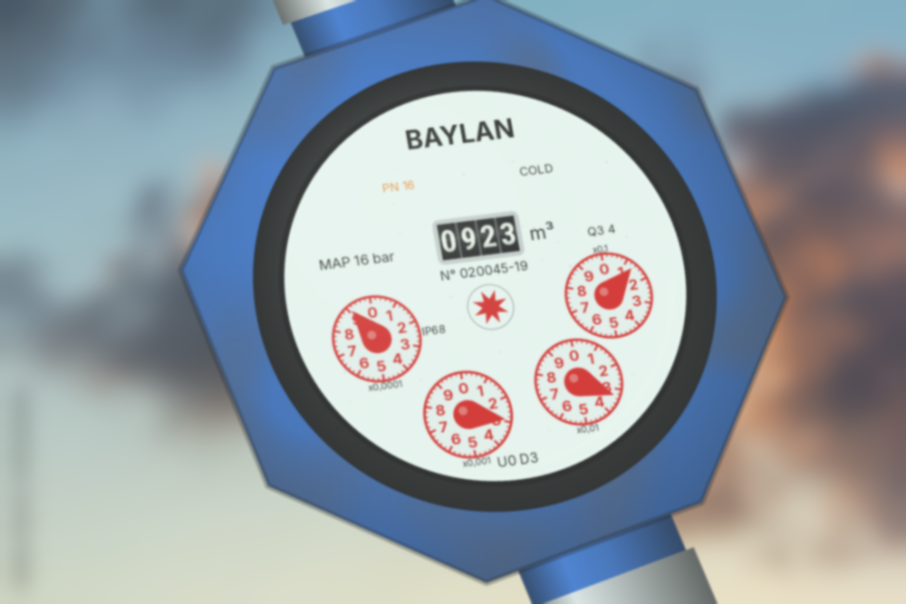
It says 923.1329 m³
